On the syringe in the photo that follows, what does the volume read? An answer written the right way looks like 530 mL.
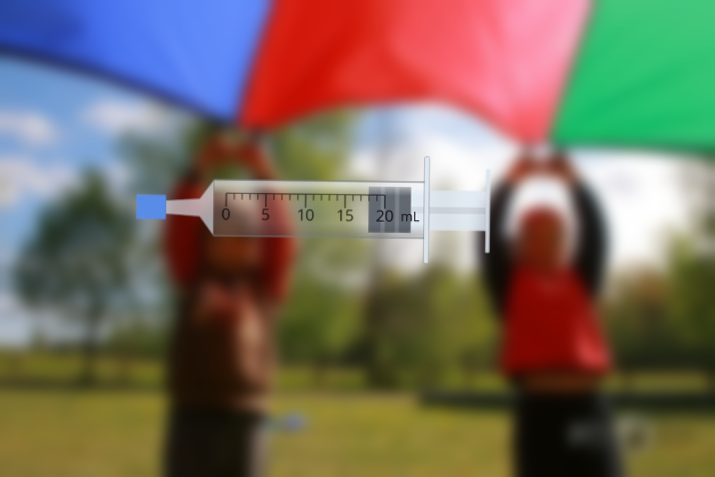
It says 18 mL
